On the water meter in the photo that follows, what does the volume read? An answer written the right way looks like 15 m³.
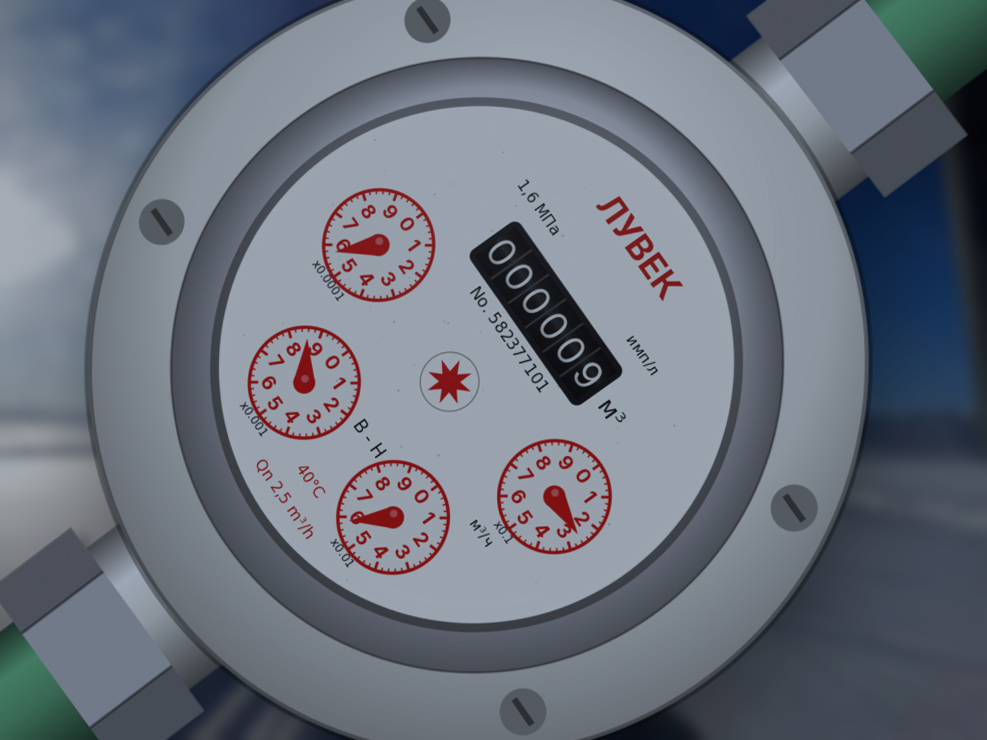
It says 9.2585 m³
